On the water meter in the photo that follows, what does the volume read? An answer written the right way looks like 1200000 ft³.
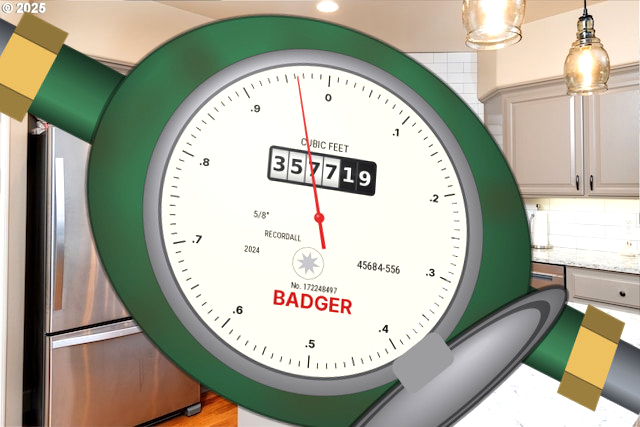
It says 357718.96 ft³
